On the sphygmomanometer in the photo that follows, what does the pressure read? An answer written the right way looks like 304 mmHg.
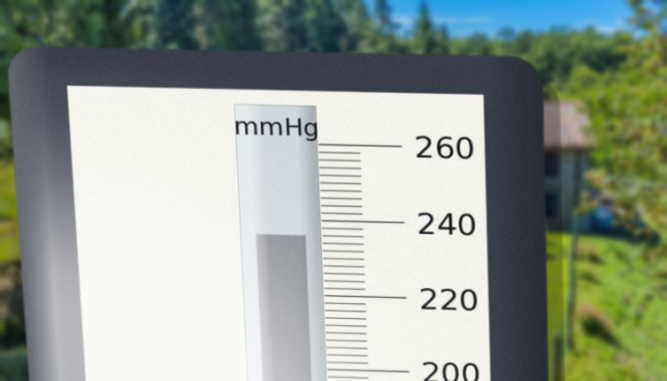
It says 236 mmHg
